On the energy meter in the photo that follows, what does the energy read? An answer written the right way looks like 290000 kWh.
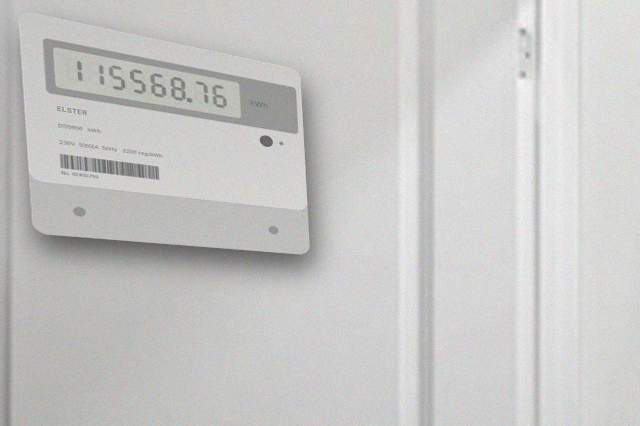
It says 115568.76 kWh
